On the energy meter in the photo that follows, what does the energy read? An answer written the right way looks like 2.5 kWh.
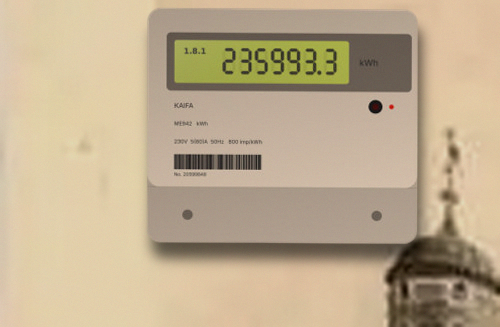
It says 235993.3 kWh
